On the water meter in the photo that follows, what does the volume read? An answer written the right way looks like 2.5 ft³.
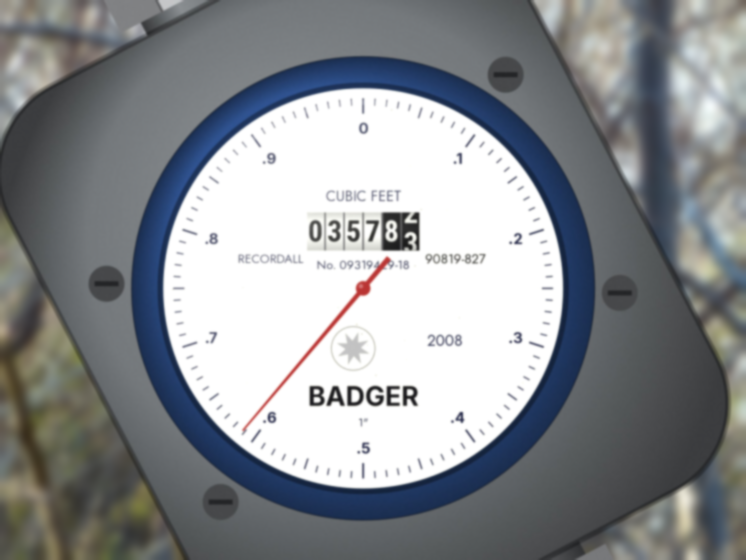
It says 35782.61 ft³
